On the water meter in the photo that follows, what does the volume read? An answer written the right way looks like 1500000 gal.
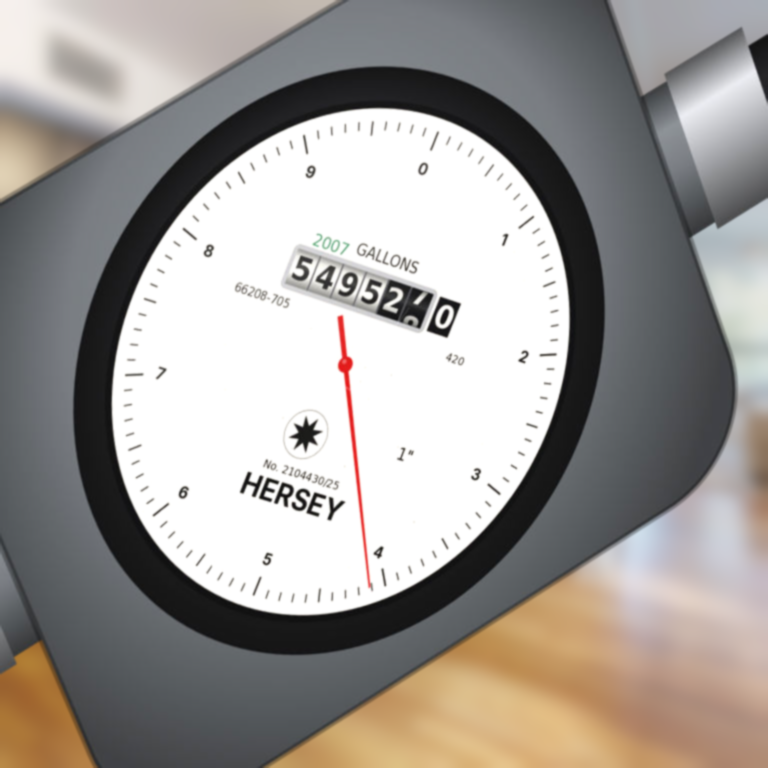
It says 5495274.1 gal
